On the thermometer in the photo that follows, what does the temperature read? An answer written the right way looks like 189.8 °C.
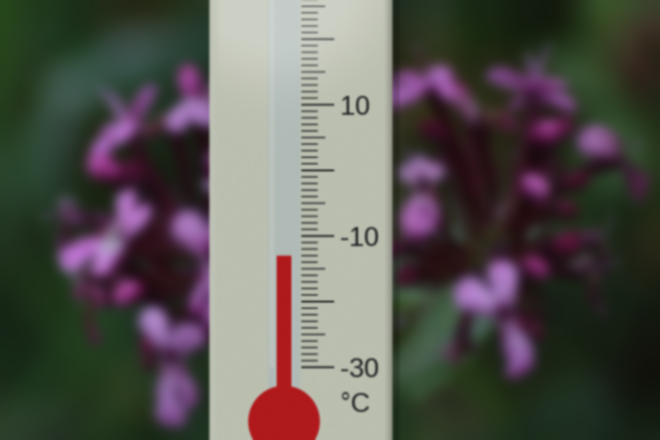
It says -13 °C
